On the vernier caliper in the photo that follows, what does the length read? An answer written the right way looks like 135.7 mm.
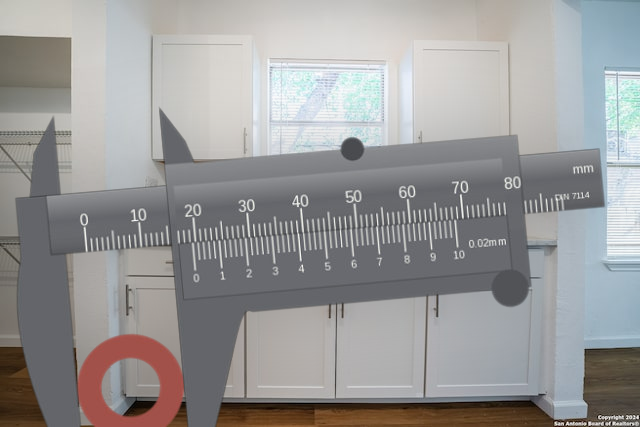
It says 19.5 mm
